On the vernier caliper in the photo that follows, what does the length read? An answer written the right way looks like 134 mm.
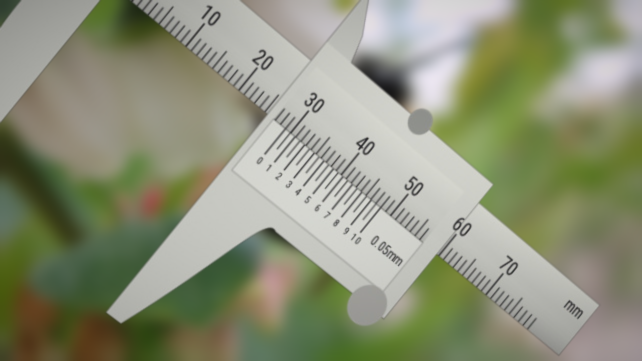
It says 29.0 mm
